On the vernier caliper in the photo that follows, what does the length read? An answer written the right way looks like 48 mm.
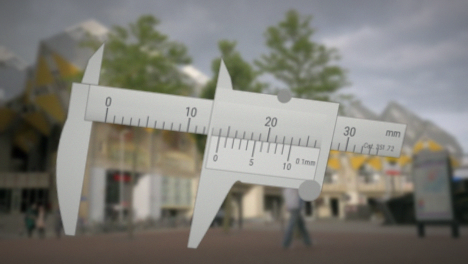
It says 14.0 mm
